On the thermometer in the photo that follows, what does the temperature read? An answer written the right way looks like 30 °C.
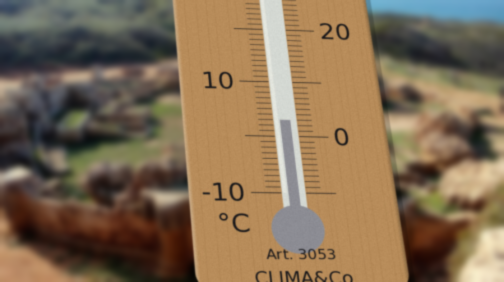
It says 3 °C
